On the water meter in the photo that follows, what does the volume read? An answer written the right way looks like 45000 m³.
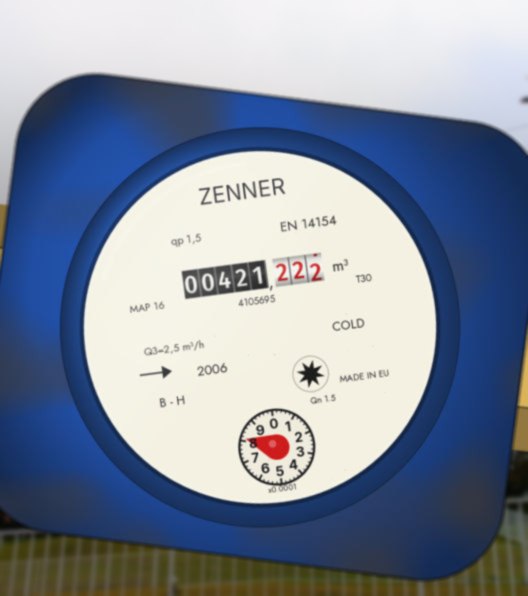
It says 421.2218 m³
